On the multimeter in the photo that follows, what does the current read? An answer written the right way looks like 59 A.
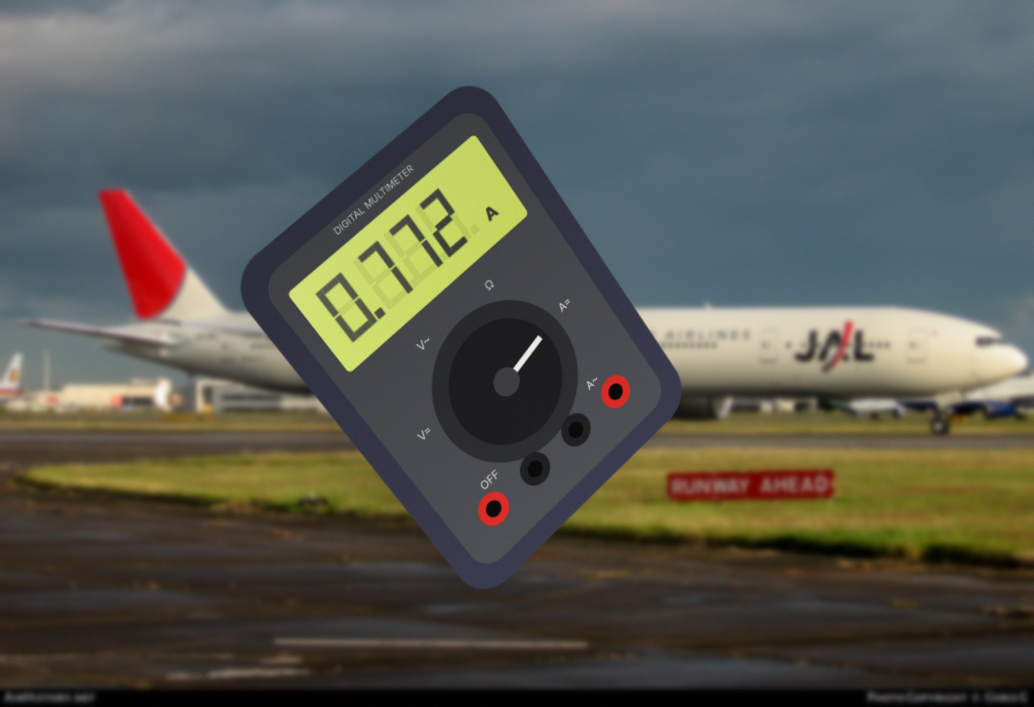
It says 0.772 A
